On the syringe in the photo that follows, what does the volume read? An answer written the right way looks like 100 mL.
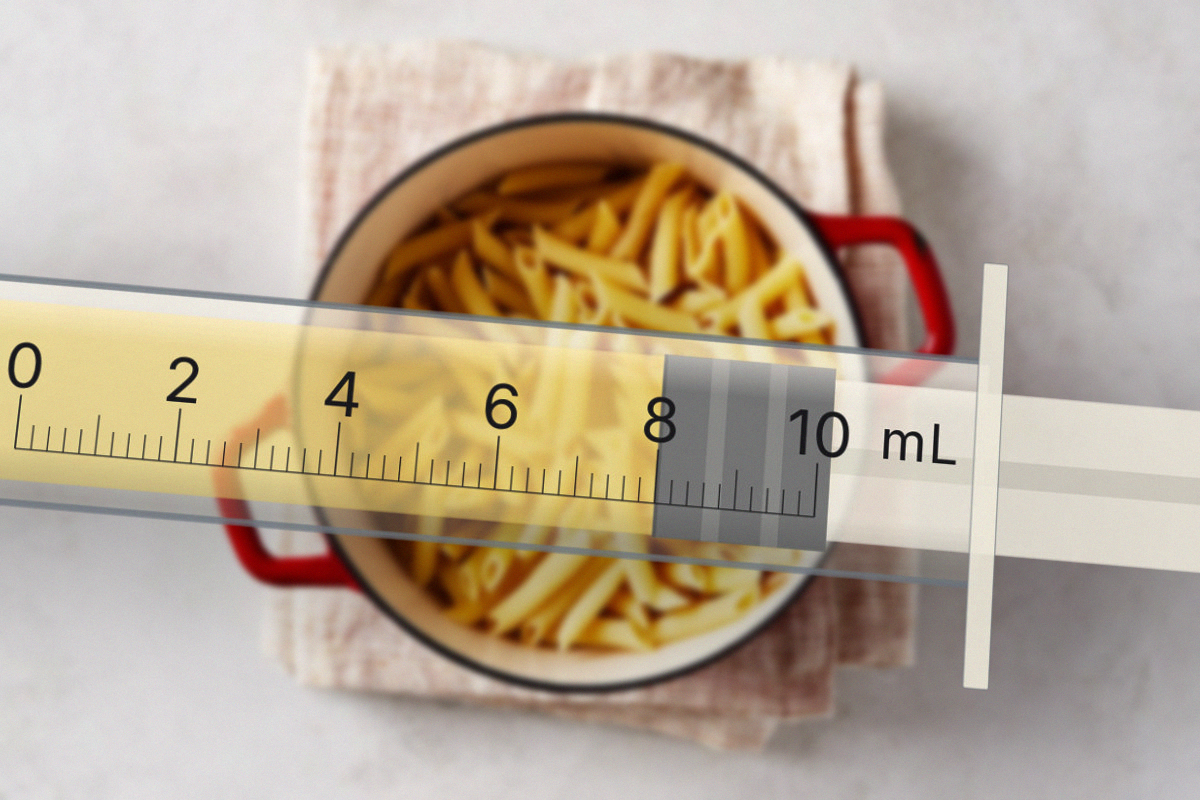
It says 8 mL
